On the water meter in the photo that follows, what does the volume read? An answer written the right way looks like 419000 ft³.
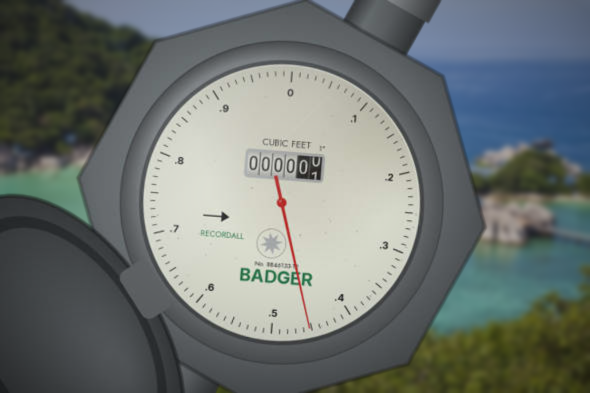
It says 0.45 ft³
